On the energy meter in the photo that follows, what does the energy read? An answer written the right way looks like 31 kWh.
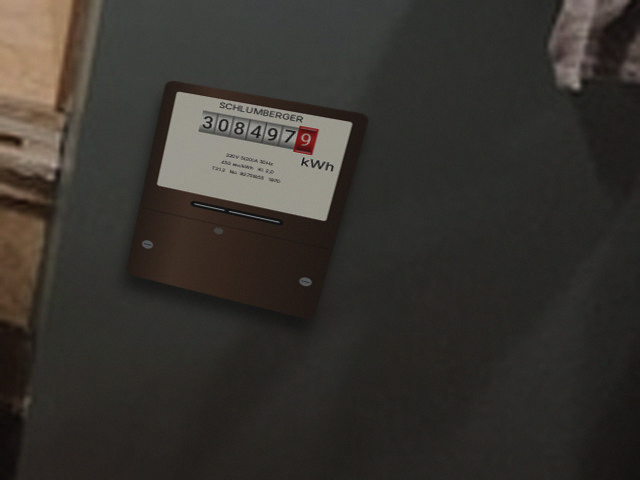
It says 308497.9 kWh
